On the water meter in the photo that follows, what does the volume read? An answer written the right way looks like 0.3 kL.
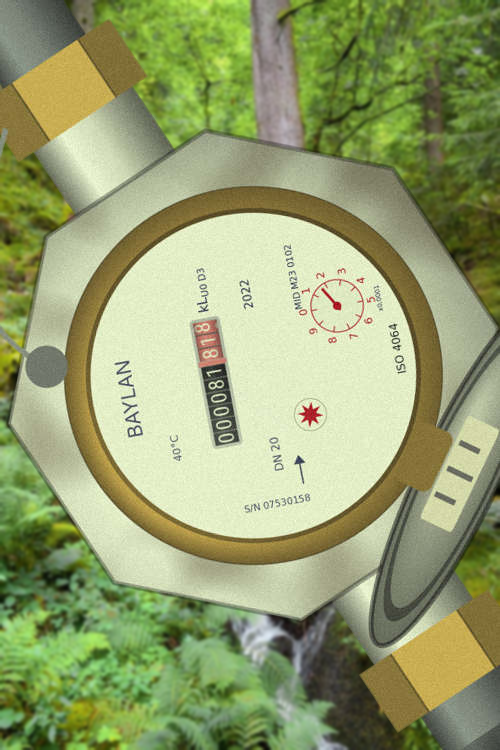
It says 81.8181 kL
